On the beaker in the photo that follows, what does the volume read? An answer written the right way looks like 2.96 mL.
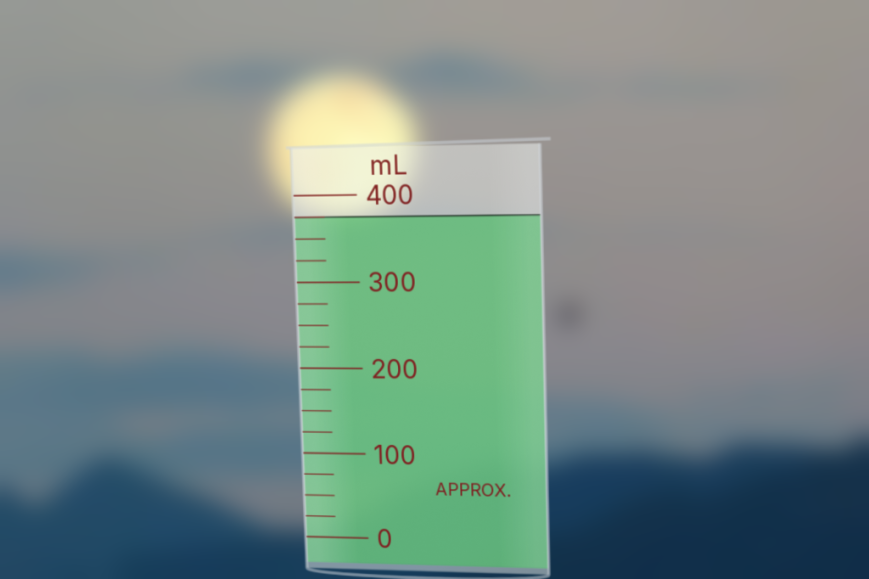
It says 375 mL
